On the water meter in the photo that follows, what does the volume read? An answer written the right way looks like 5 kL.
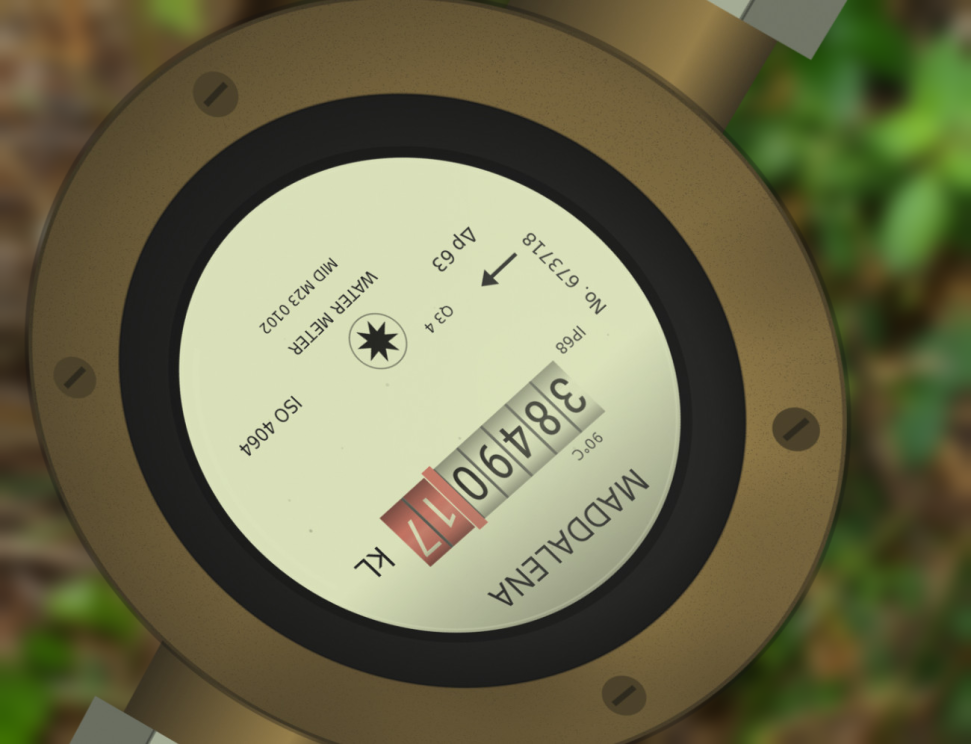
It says 38490.17 kL
